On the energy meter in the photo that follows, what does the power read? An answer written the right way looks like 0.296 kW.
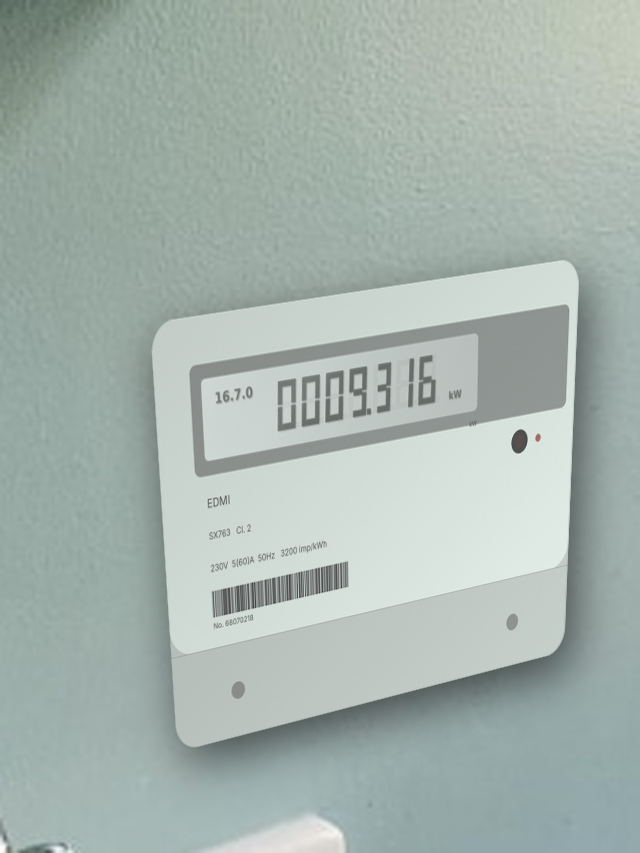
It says 9.316 kW
